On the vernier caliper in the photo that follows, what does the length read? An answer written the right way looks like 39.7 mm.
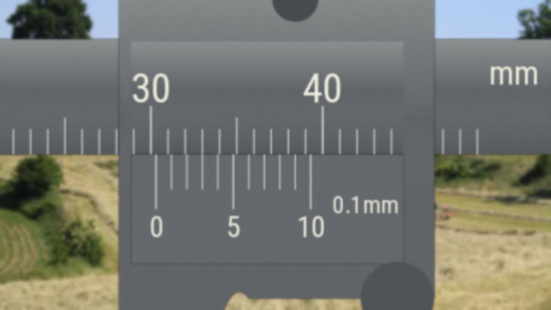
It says 30.3 mm
